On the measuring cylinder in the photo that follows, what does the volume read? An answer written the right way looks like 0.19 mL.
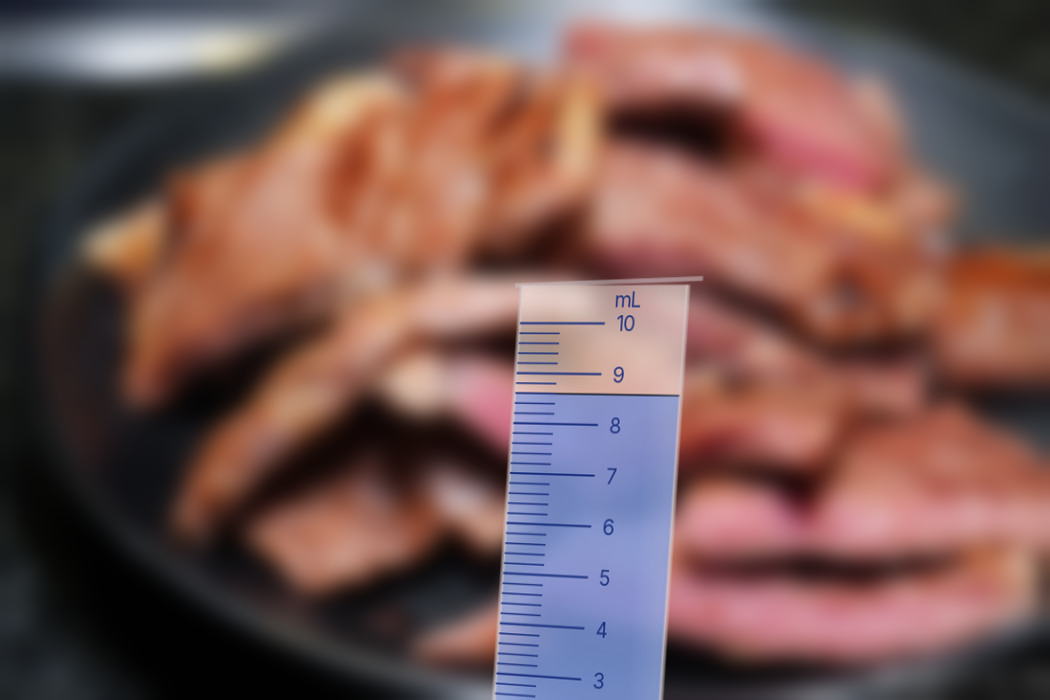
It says 8.6 mL
